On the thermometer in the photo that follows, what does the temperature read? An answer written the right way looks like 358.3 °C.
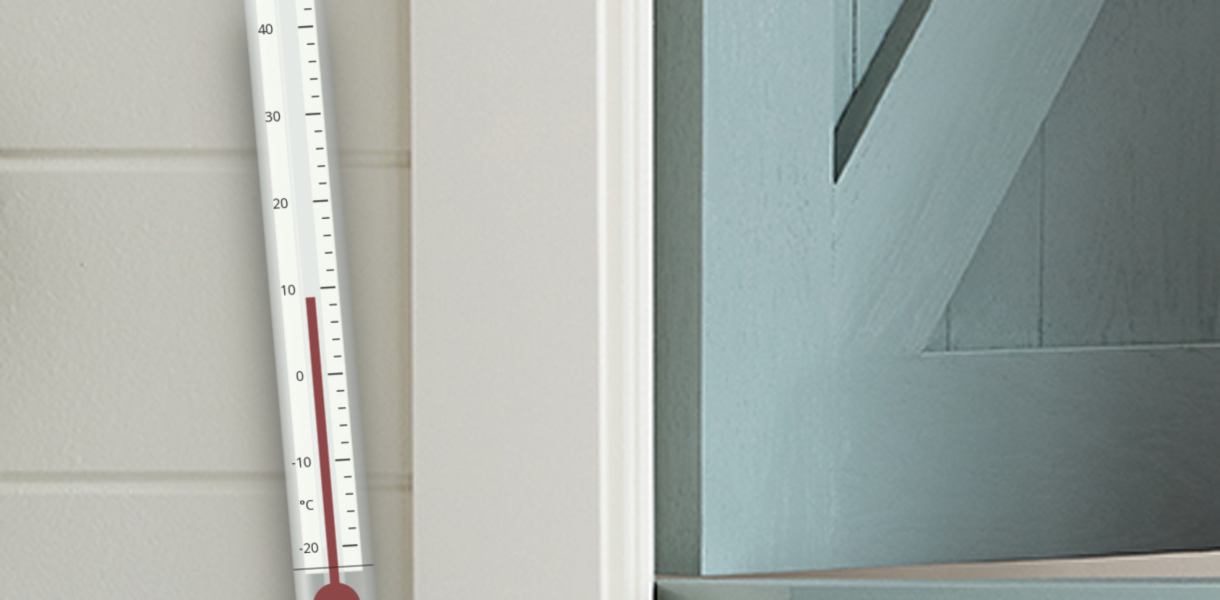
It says 9 °C
